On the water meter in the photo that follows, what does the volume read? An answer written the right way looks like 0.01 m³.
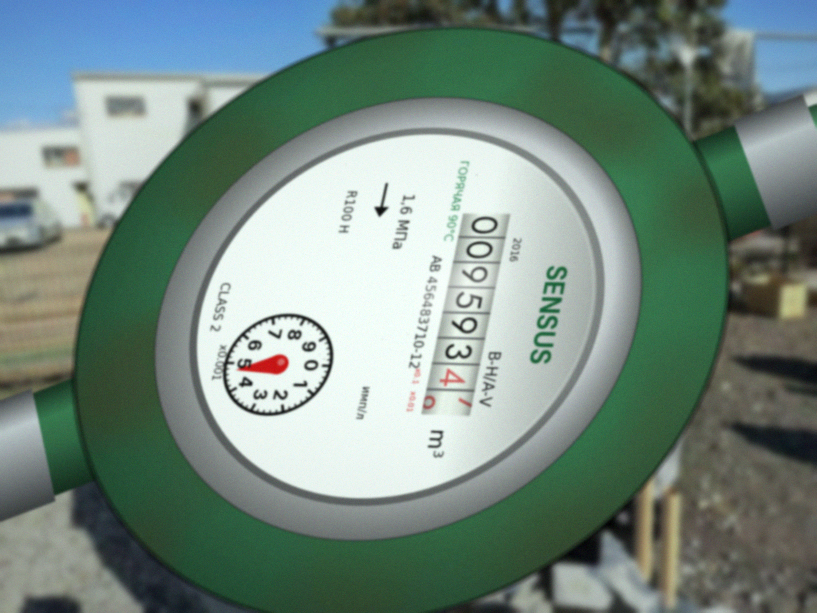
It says 9593.474 m³
